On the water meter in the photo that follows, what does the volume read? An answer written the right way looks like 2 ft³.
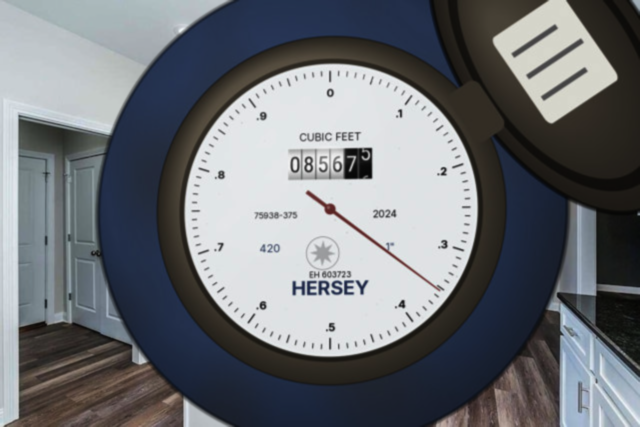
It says 85675.35 ft³
